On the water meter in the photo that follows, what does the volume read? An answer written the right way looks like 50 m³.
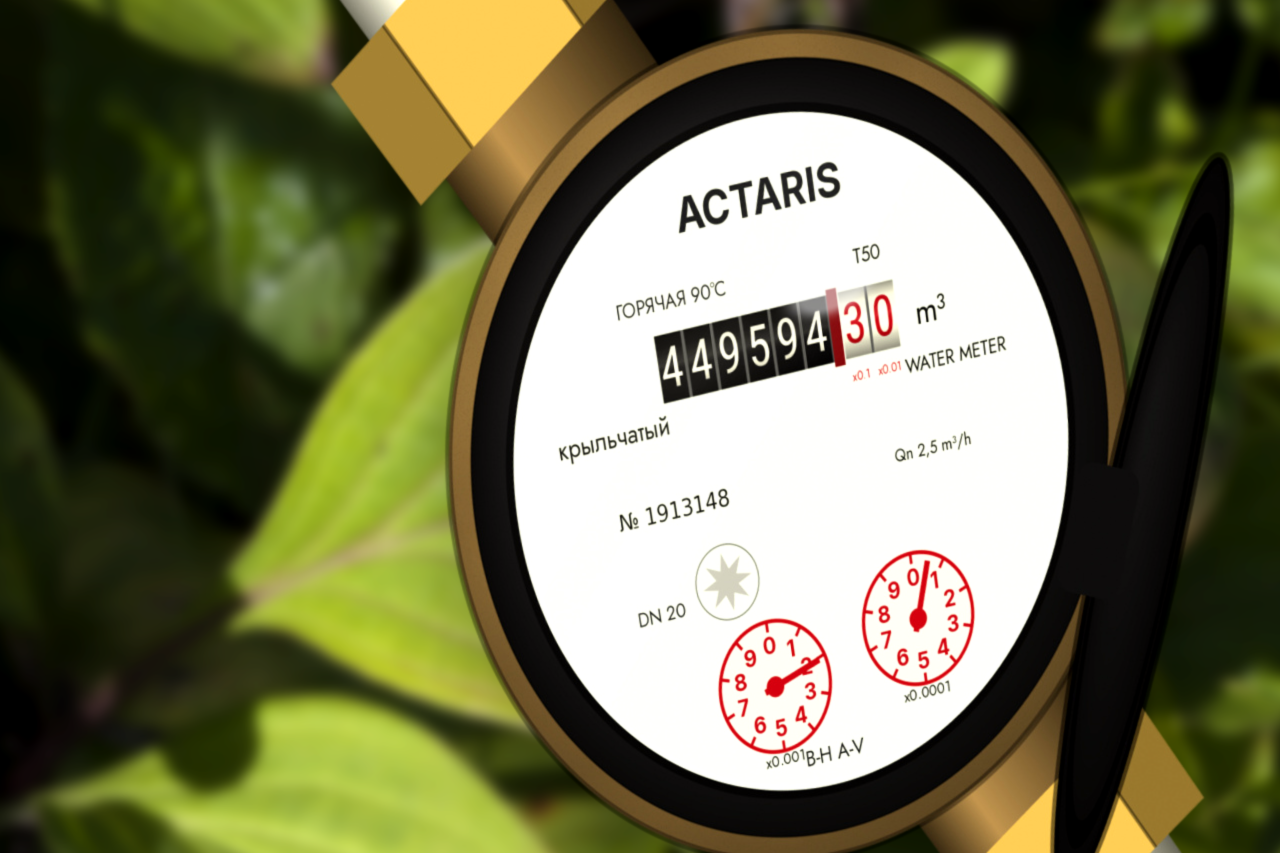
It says 449594.3020 m³
